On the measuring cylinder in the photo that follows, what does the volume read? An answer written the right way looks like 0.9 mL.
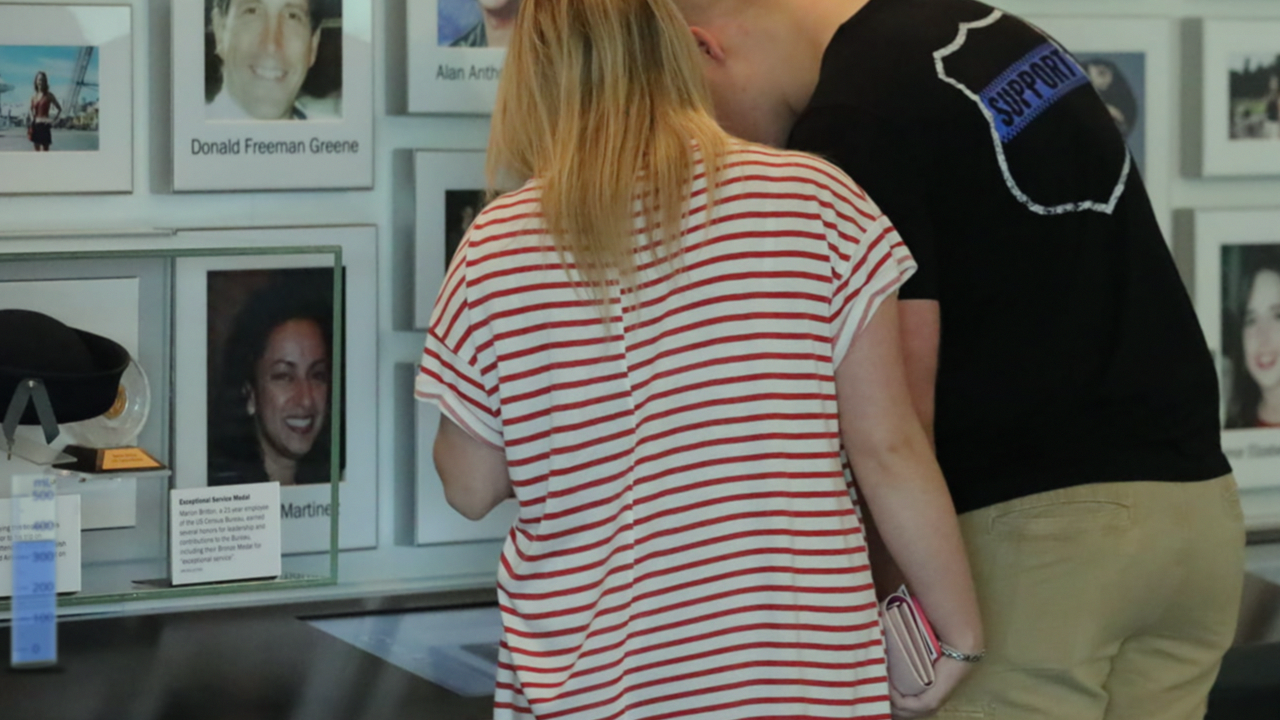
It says 350 mL
